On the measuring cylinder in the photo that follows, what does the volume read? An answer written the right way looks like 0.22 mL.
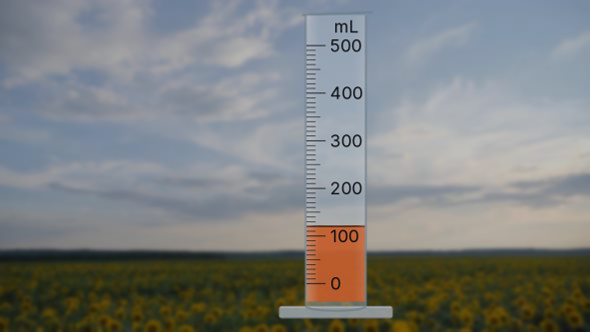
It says 120 mL
